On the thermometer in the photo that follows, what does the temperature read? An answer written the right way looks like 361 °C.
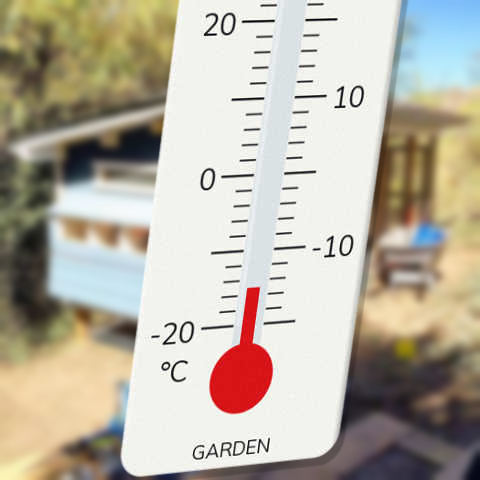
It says -15 °C
